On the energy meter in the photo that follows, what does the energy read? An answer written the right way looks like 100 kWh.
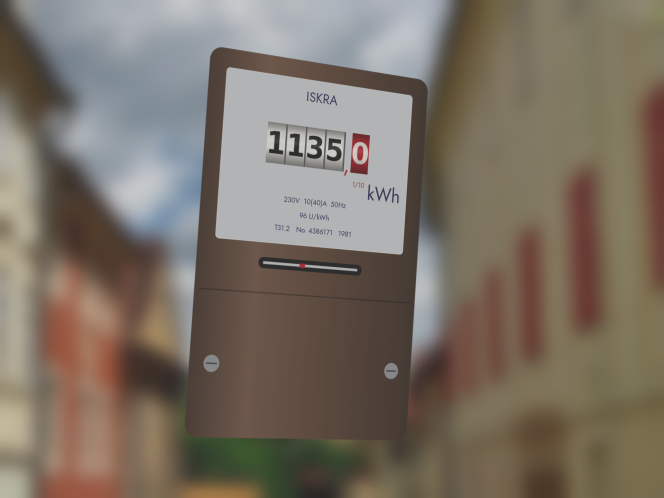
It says 1135.0 kWh
